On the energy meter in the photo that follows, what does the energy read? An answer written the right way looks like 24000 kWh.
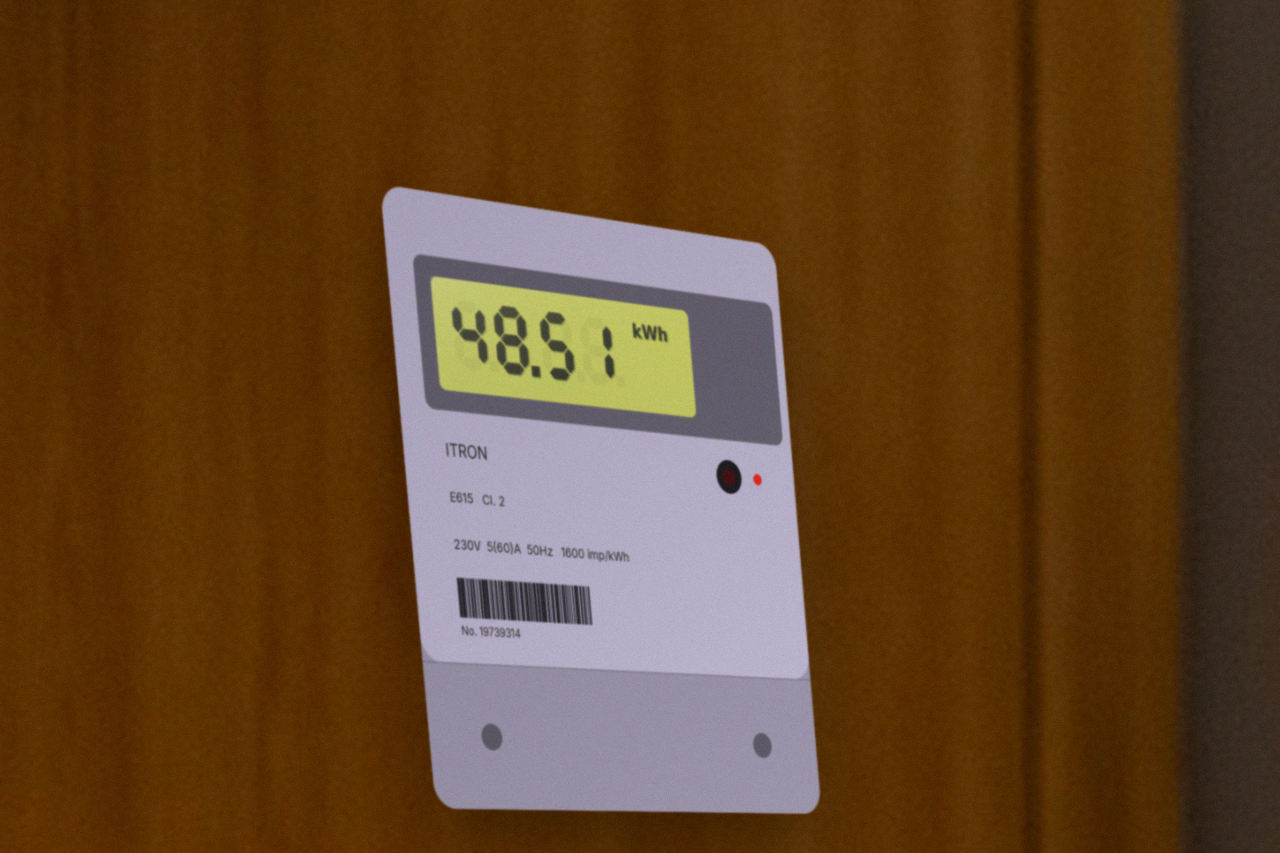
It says 48.51 kWh
